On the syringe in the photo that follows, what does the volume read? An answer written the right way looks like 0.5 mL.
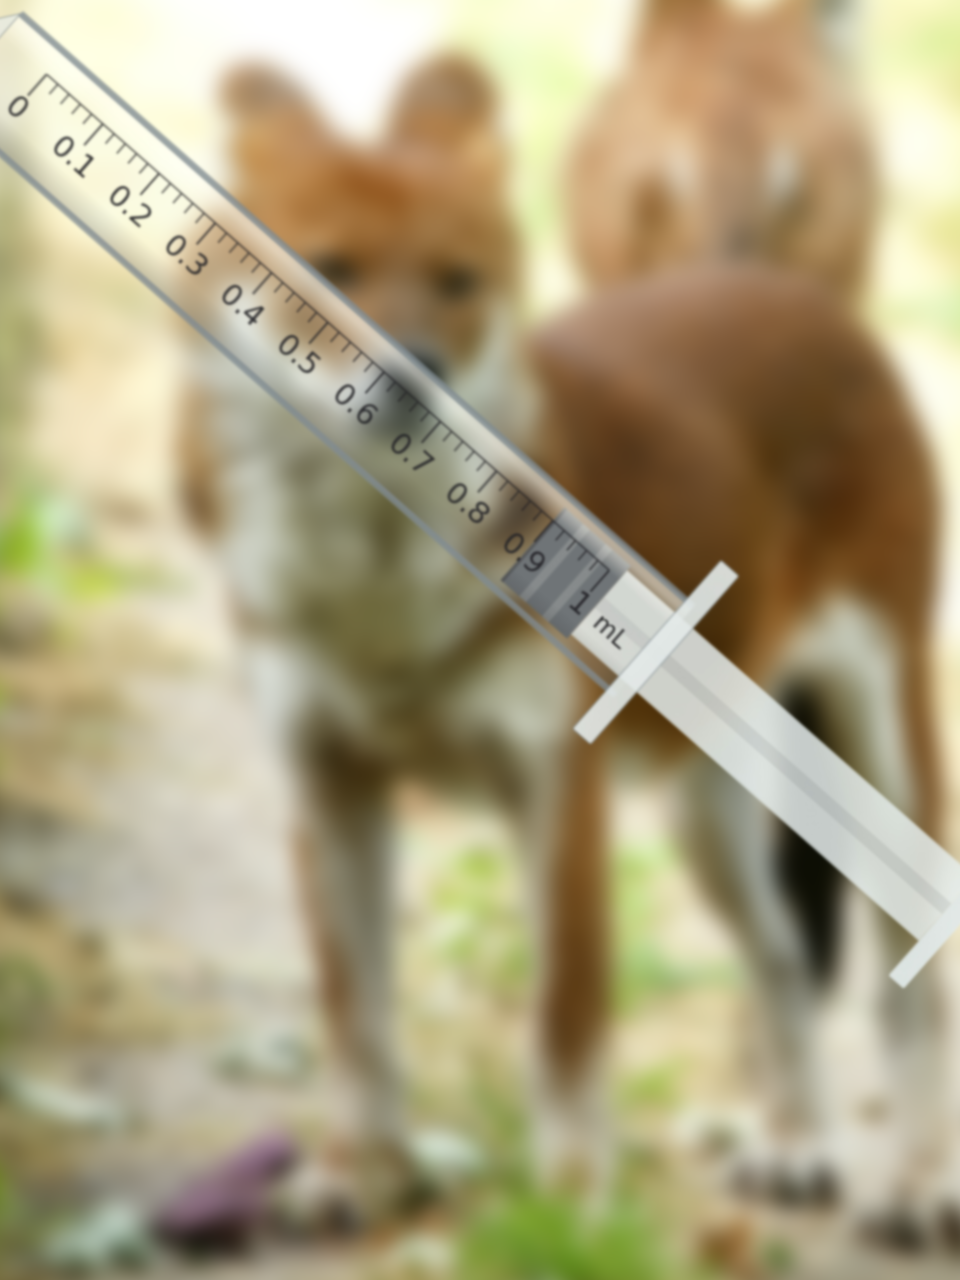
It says 0.9 mL
